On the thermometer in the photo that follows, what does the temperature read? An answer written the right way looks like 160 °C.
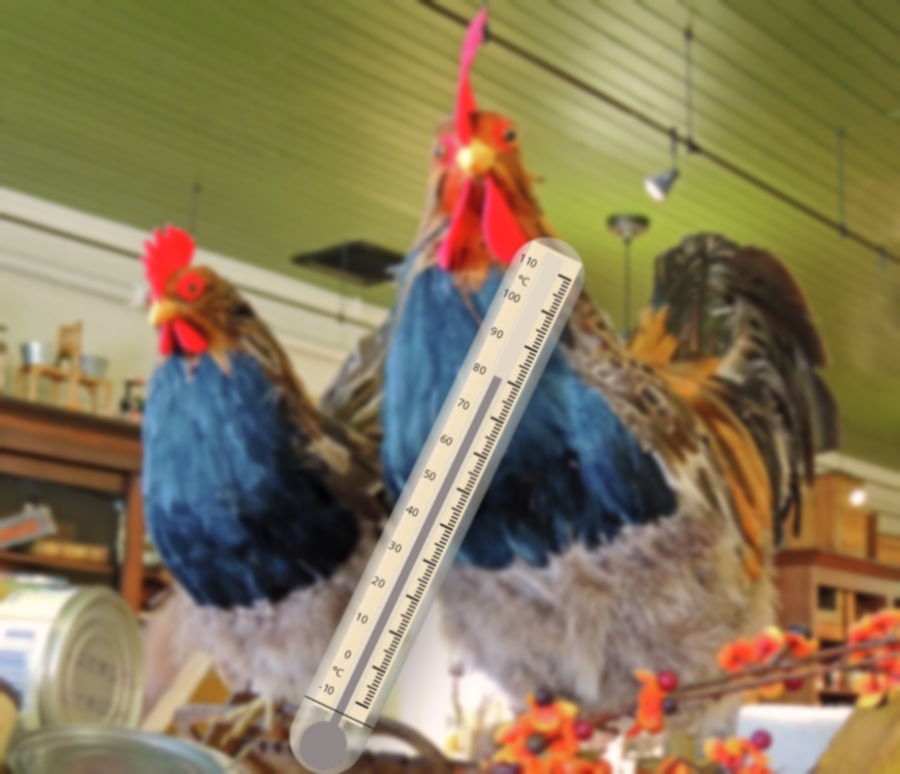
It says 80 °C
